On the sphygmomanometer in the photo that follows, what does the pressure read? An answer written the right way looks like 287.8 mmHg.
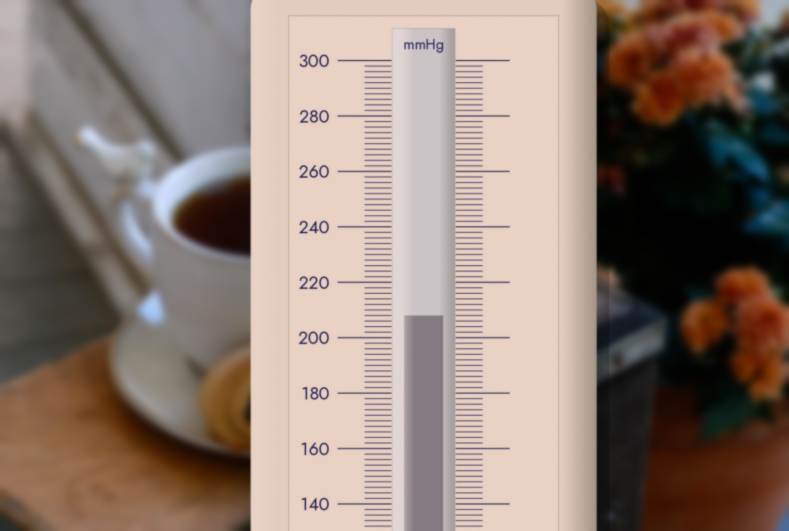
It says 208 mmHg
